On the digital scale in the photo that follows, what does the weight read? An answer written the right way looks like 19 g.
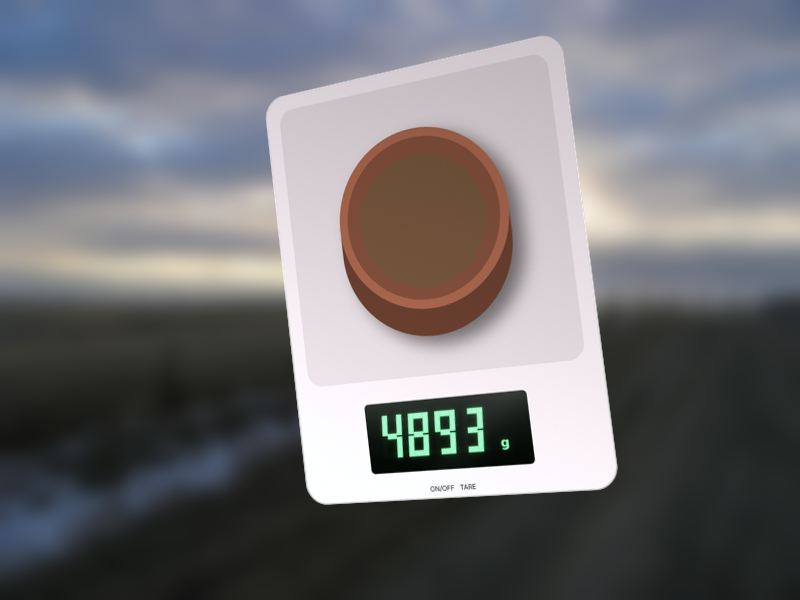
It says 4893 g
